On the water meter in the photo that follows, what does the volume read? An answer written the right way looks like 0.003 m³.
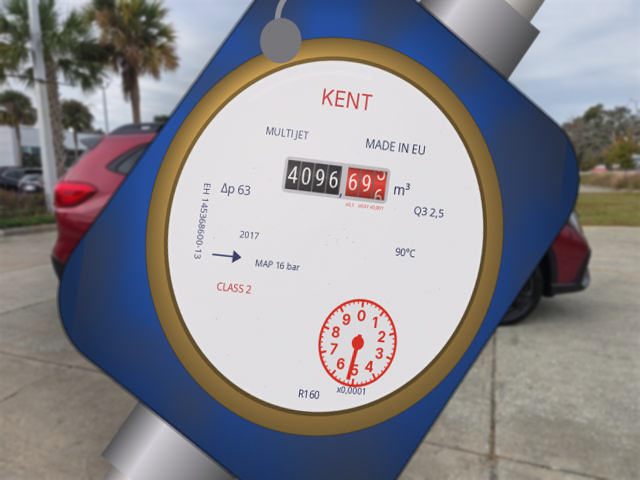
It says 4096.6955 m³
